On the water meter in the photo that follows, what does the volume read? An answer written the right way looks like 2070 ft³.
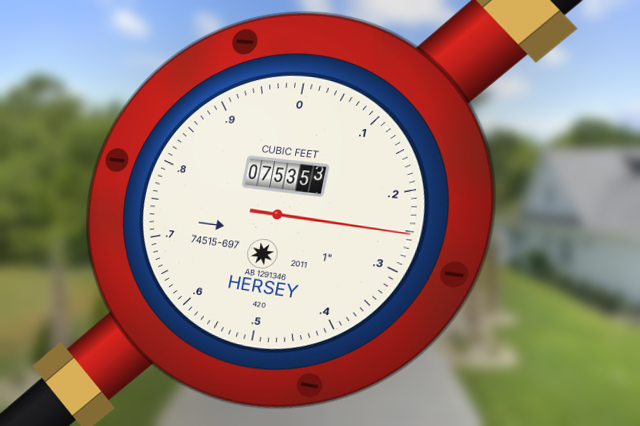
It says 75353.25 ft³
